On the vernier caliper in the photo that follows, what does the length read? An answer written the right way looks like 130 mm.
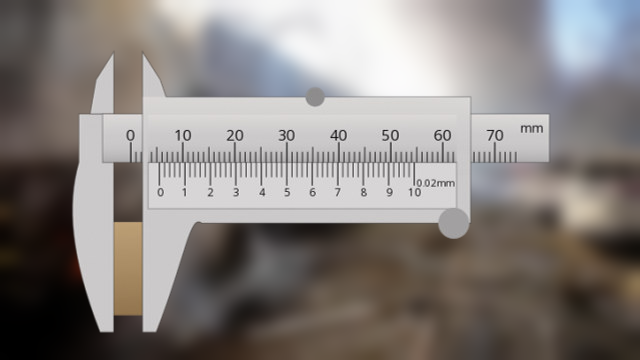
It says 5.5 mm
